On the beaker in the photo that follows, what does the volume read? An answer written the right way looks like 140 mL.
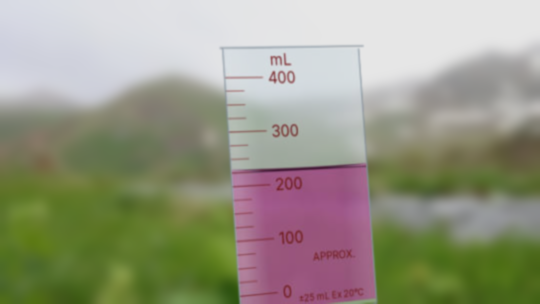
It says 225 mL
